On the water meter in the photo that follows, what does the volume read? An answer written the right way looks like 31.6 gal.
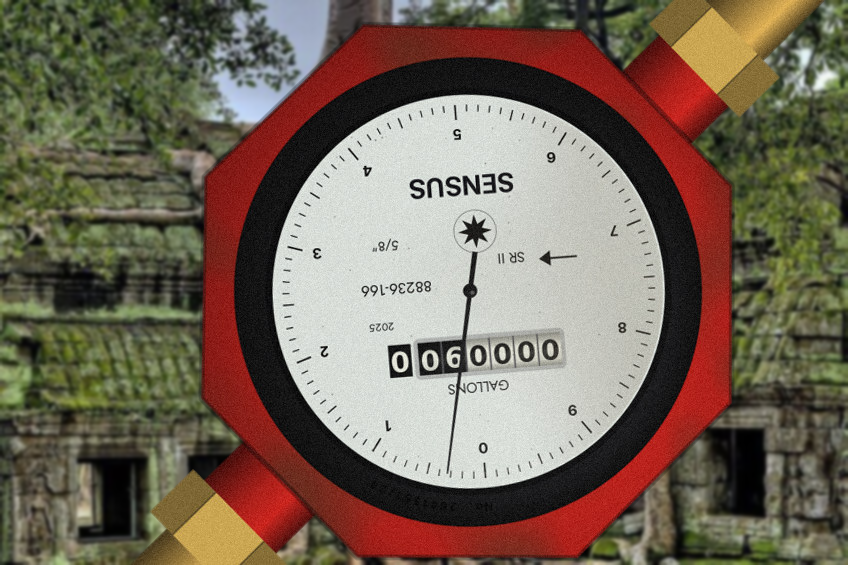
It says 900.3 gal
